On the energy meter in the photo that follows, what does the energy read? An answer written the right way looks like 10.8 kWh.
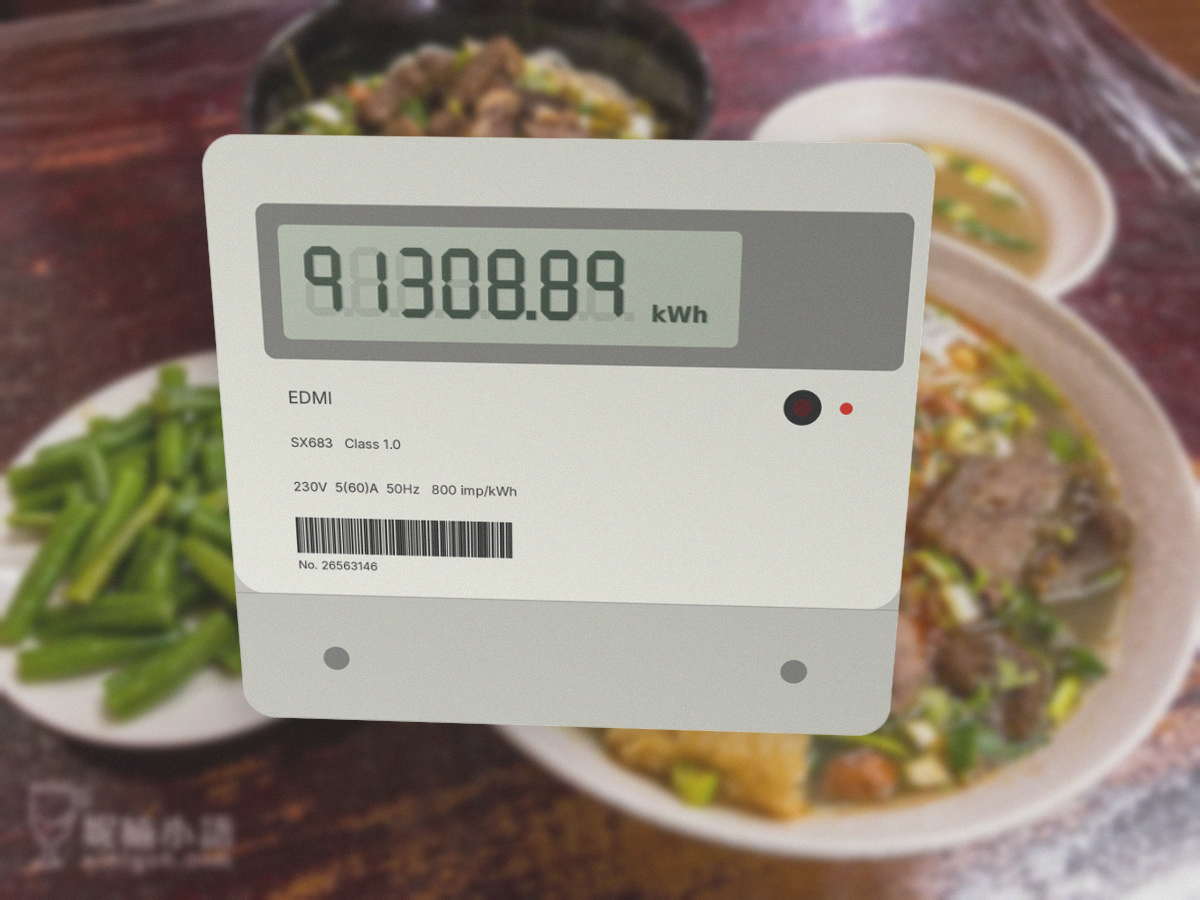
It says 91308.89 kWh
